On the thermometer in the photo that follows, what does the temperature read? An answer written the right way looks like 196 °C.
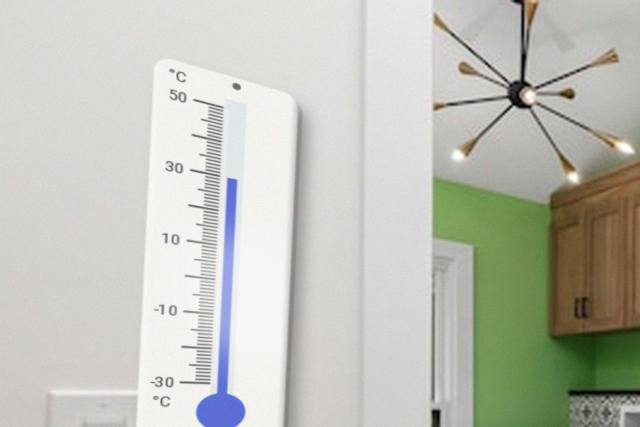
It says 30 °C
